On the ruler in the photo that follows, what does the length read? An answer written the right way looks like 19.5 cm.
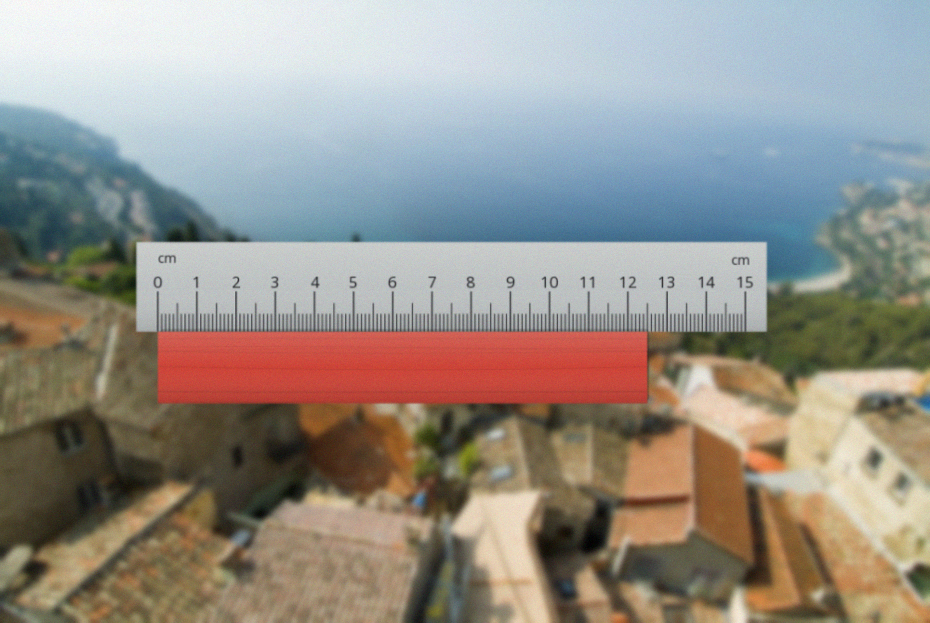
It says 12.5 cm
